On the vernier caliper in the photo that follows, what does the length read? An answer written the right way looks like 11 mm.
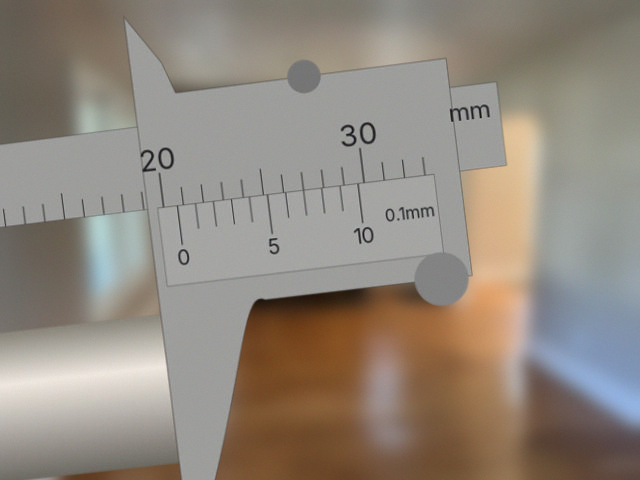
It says 20.7 mm
